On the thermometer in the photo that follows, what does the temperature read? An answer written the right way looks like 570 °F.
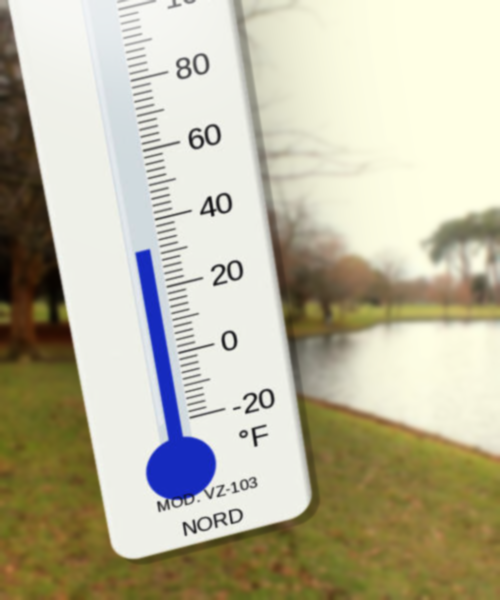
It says 32 °F
